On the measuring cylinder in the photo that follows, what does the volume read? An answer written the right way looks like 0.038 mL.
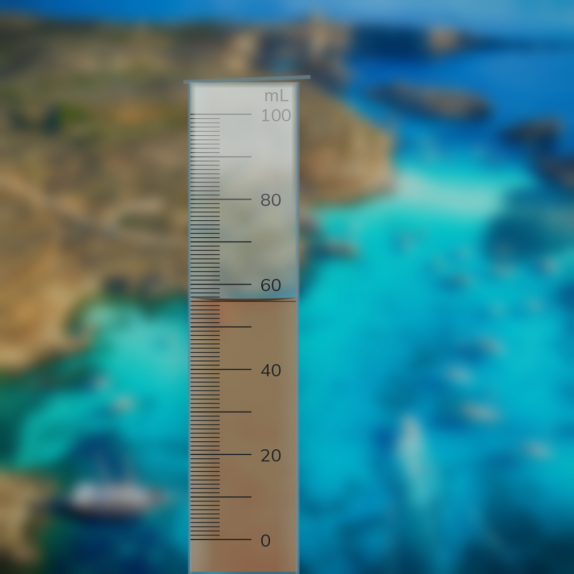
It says 56 mL
